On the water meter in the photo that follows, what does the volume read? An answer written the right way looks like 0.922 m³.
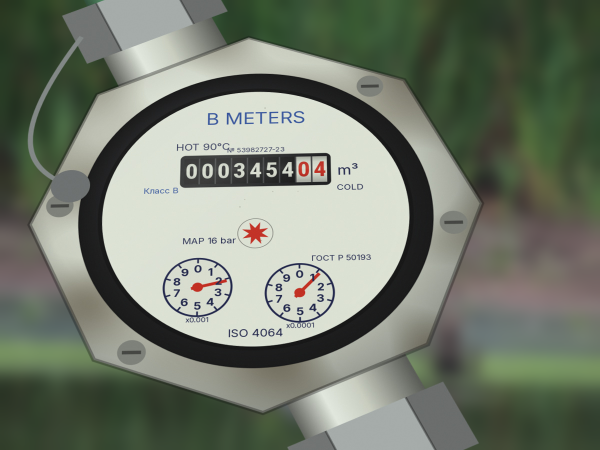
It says 3454.0421 m³
